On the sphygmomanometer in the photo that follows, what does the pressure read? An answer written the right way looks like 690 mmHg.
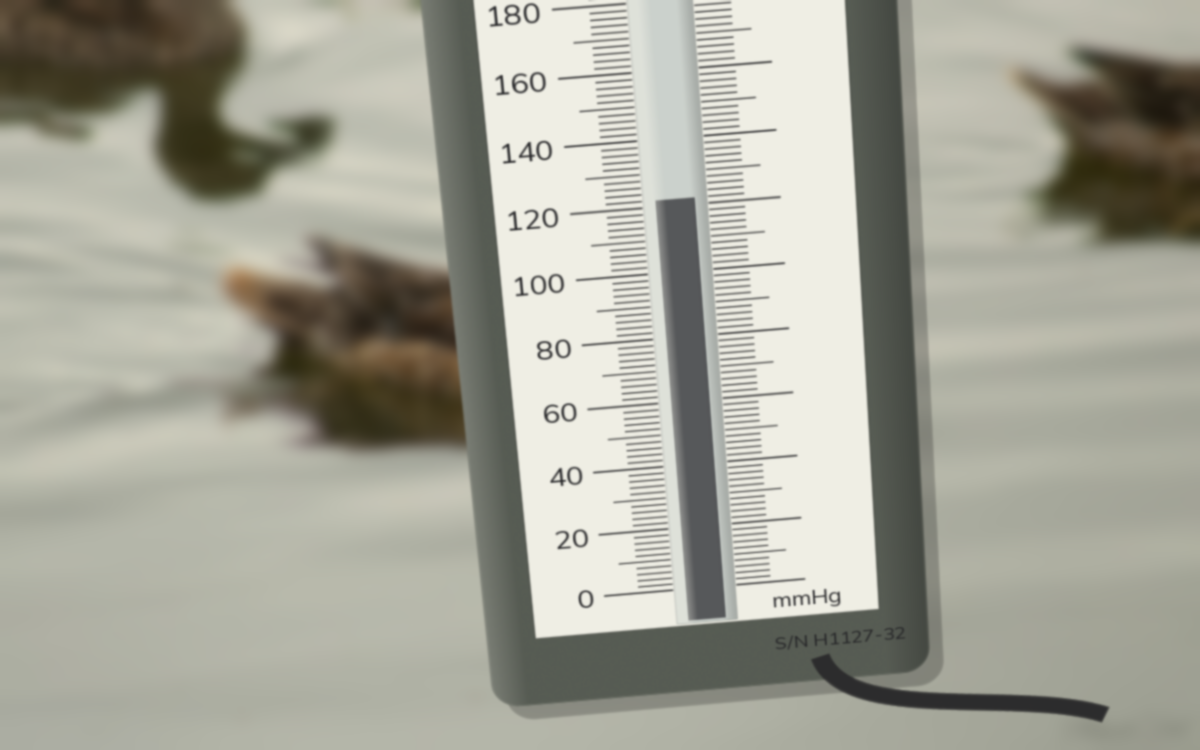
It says 122 mmHg
